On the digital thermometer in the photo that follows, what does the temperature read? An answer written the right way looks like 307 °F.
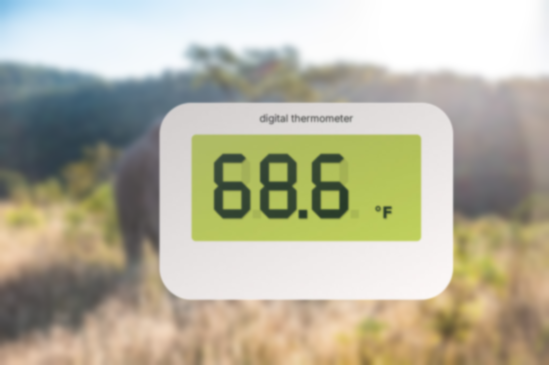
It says 68.6 °F
